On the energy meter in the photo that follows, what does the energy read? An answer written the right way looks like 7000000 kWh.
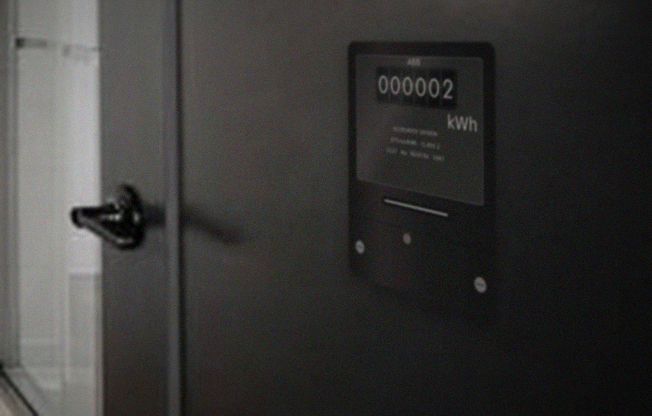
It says 2 kWh
